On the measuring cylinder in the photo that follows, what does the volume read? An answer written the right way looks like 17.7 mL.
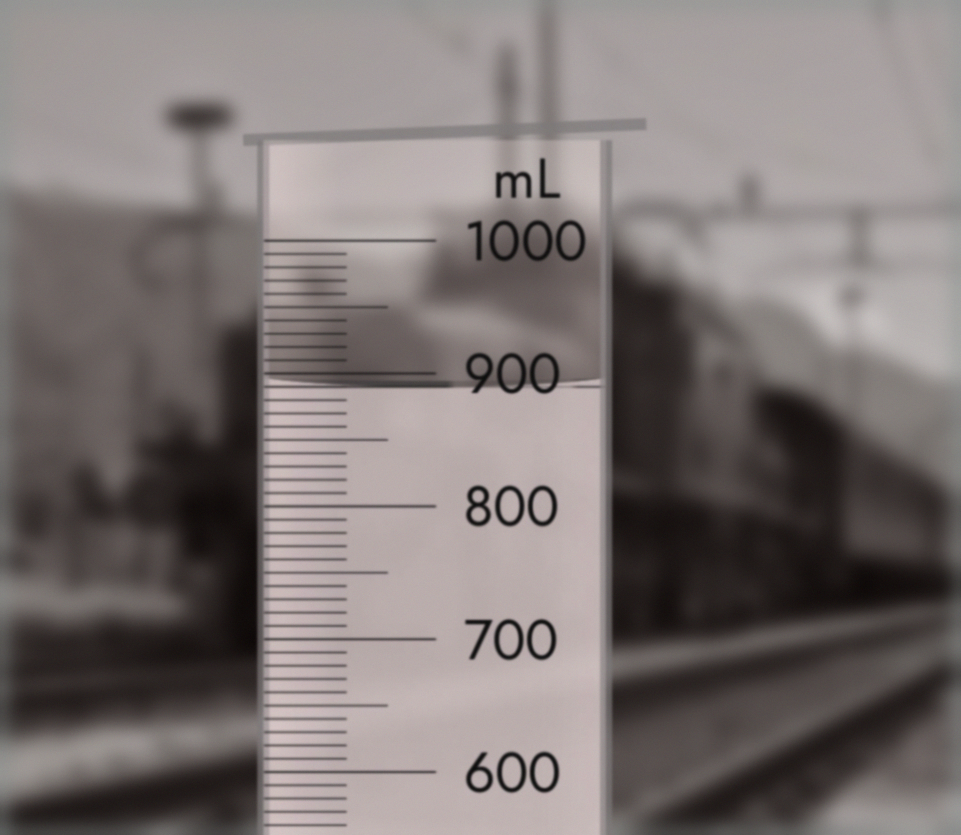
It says 890 mL
